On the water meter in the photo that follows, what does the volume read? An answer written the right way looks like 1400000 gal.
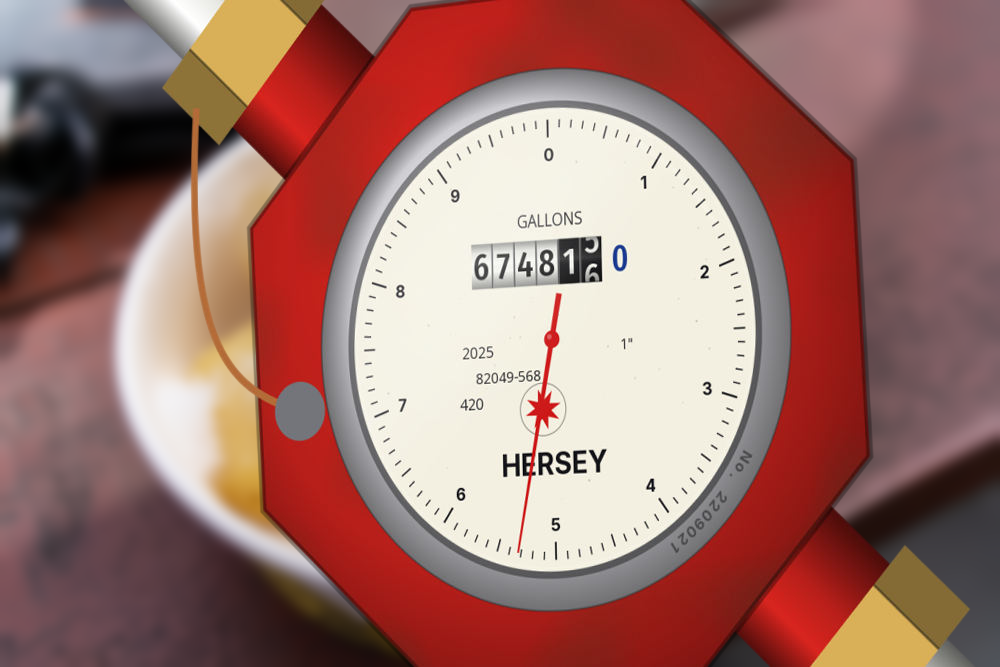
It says 6748155.3 gal
